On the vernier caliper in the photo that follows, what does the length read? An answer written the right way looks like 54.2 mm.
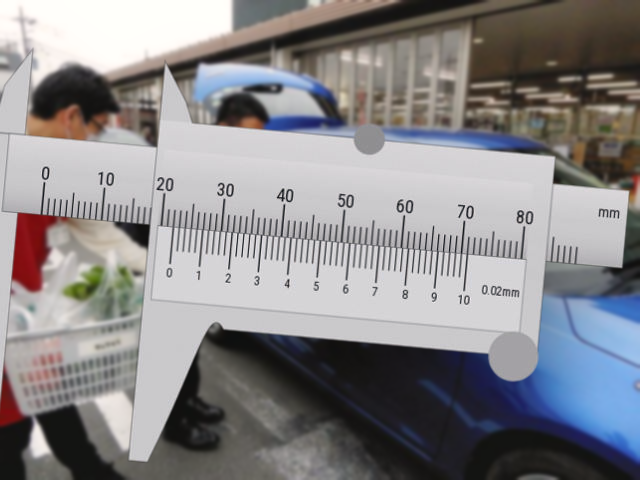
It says 22.0 mm
